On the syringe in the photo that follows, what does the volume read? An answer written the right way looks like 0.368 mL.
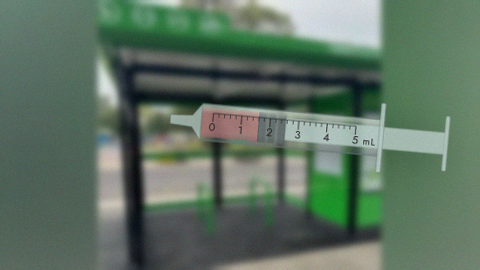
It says 1.6 mL
